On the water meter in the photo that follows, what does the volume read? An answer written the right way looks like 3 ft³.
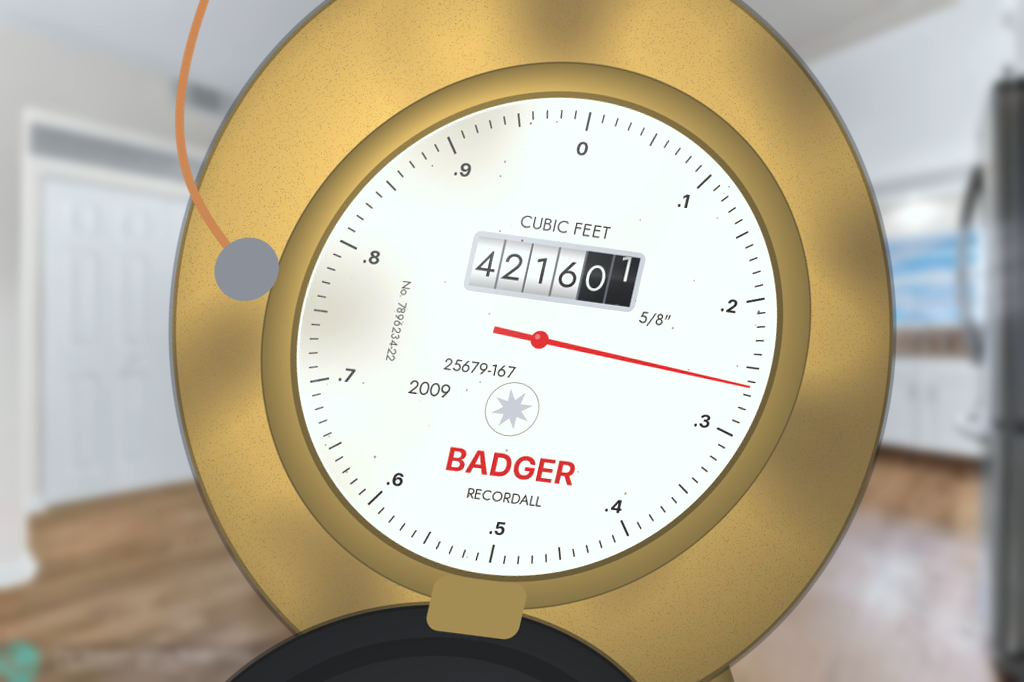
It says 421601.26 ft³
